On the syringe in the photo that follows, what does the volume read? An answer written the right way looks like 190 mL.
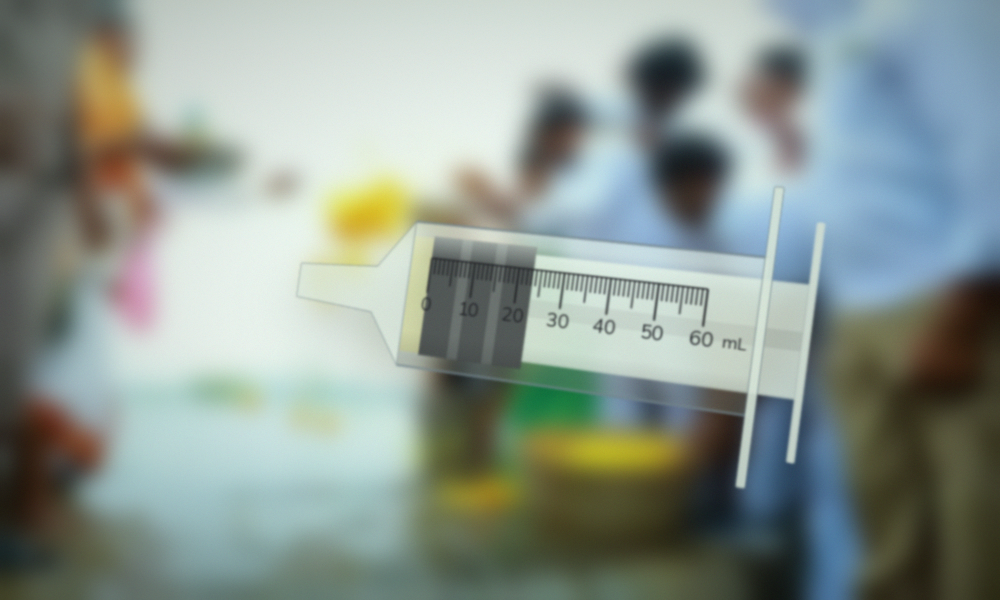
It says 0 mL
